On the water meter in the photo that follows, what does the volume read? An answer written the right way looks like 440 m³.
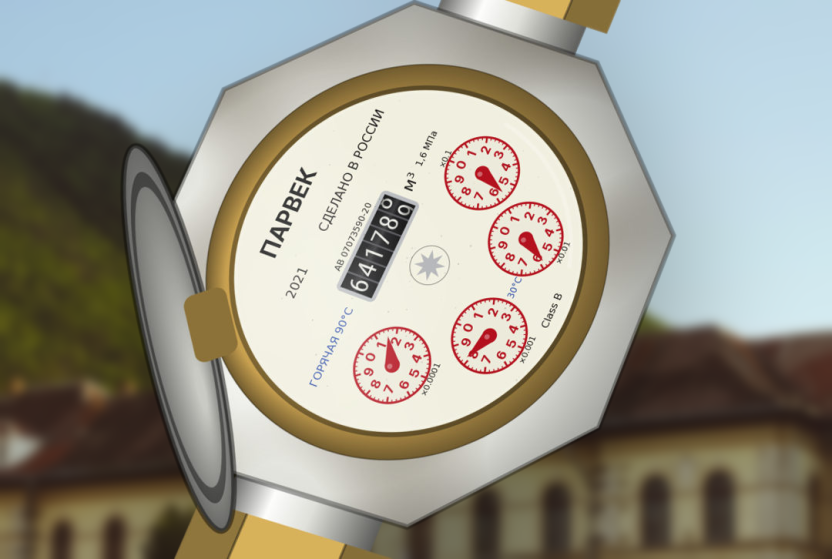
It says 641788.5581 m³
